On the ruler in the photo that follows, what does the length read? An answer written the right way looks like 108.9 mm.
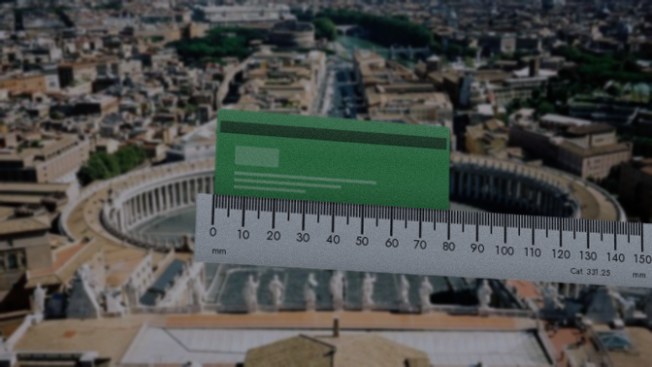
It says 80 mm
